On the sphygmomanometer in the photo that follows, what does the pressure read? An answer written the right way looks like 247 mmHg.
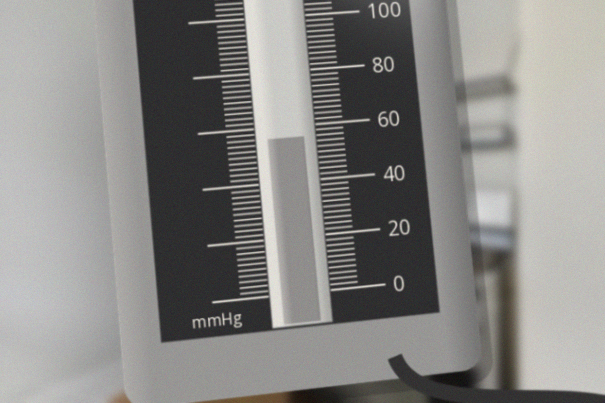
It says 56 mmHg
